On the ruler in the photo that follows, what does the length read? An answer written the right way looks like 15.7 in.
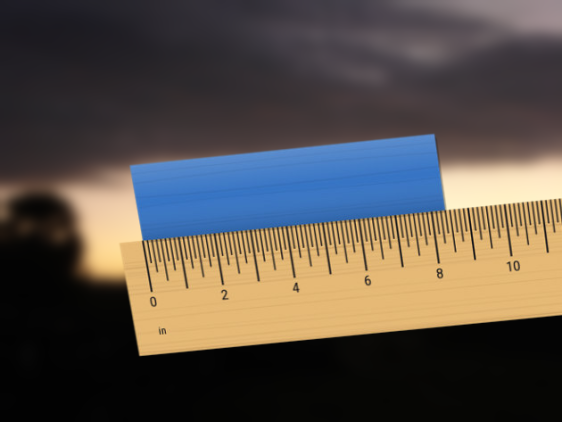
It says 8.375 in
